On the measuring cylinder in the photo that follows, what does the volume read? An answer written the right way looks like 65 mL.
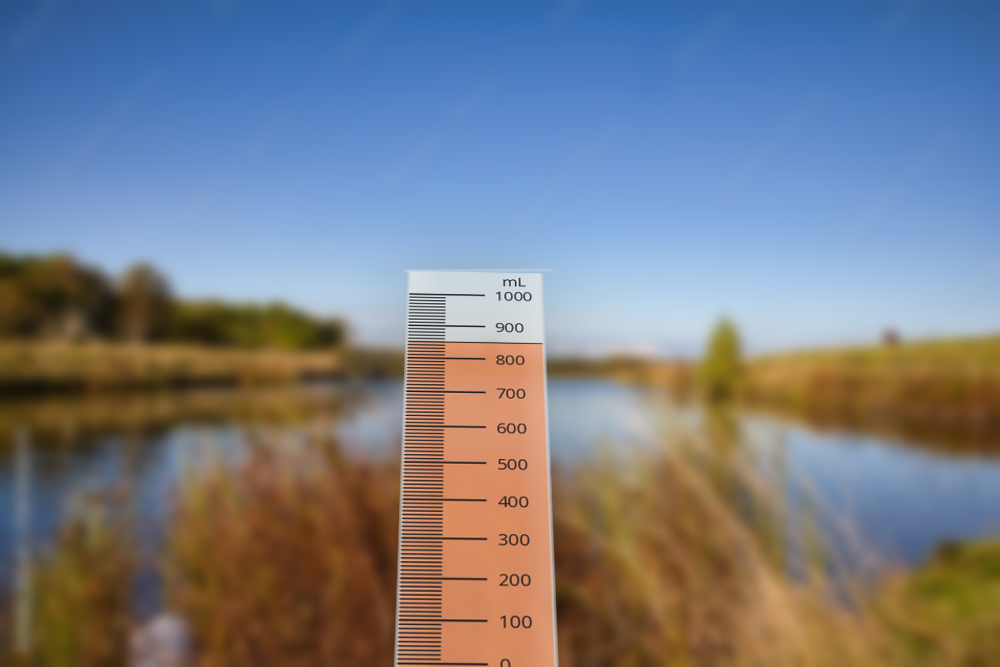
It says 850 mL
